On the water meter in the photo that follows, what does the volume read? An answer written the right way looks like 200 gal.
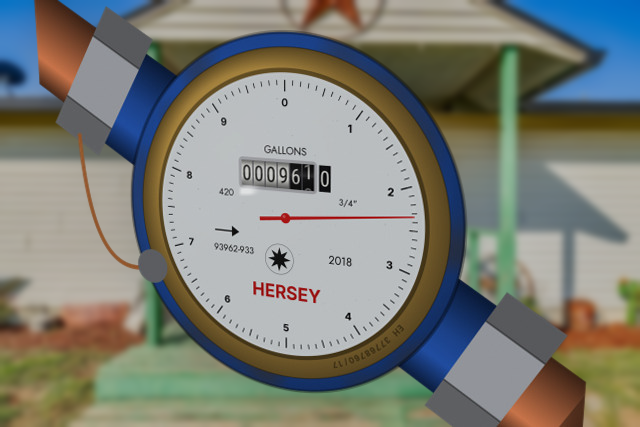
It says 9612.3 gal
